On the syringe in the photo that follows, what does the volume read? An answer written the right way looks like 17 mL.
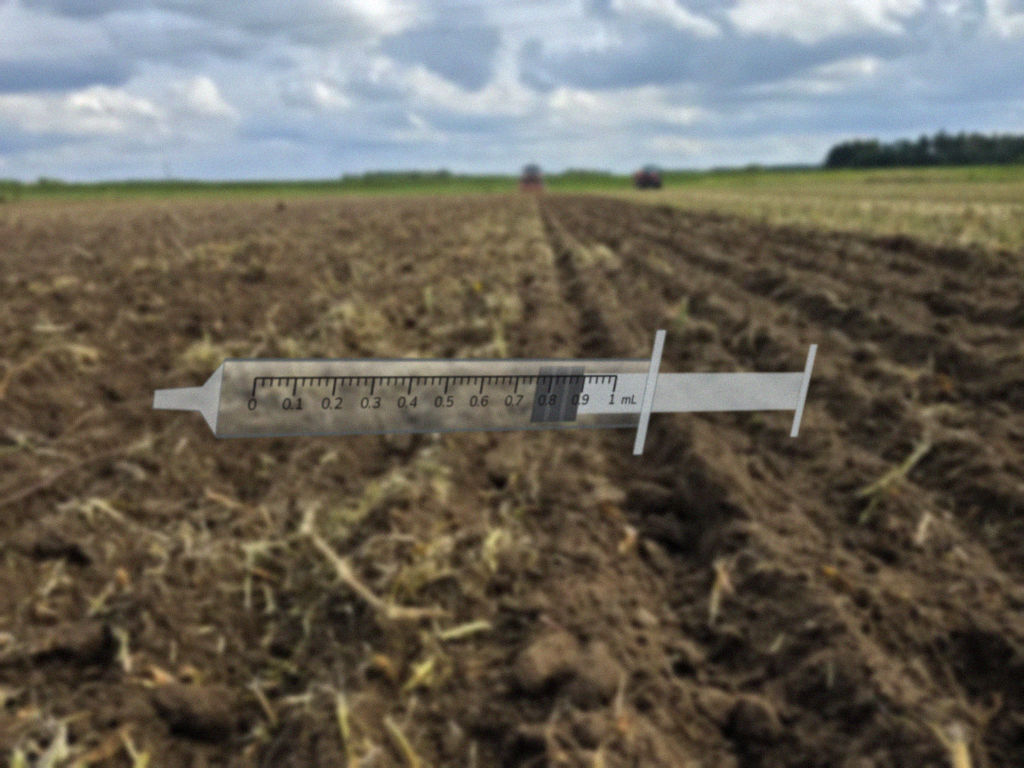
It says 0.76 mL
